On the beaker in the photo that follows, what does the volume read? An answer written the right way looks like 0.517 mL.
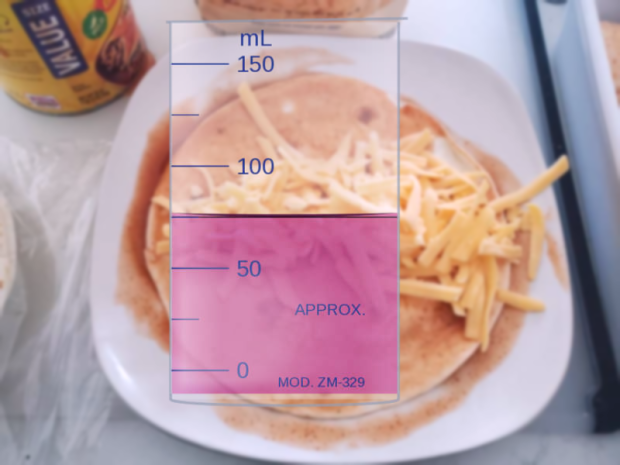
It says 75 mL
